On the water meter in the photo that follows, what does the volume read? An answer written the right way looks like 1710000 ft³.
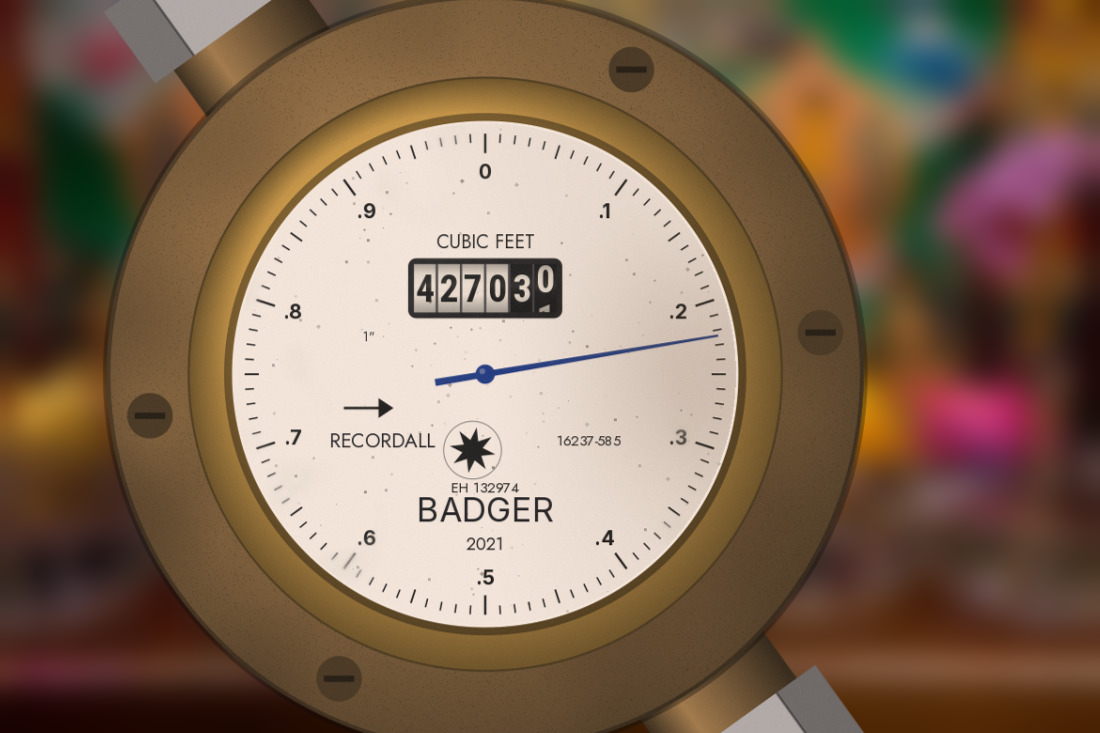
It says 427030.22 ft³
